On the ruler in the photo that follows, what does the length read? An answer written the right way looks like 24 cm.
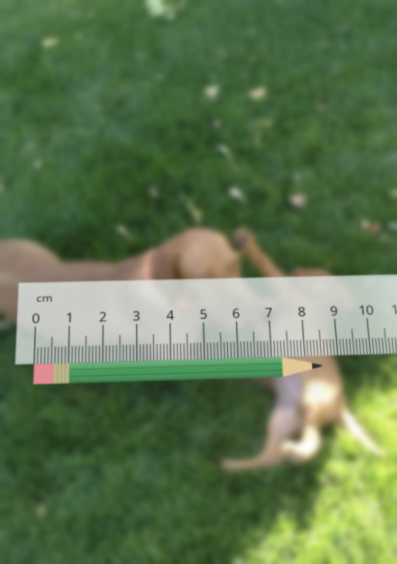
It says 8.5 cm
